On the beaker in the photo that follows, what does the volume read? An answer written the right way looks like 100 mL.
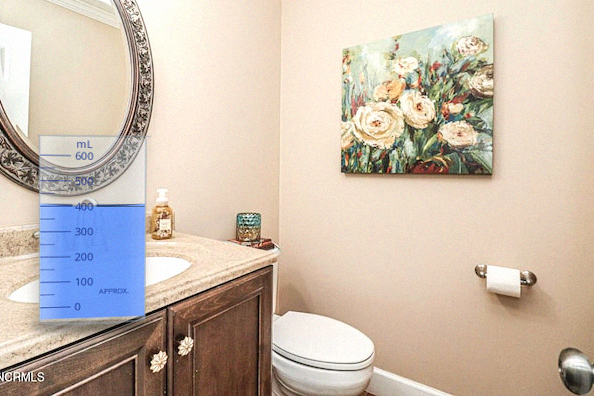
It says 400 mL
